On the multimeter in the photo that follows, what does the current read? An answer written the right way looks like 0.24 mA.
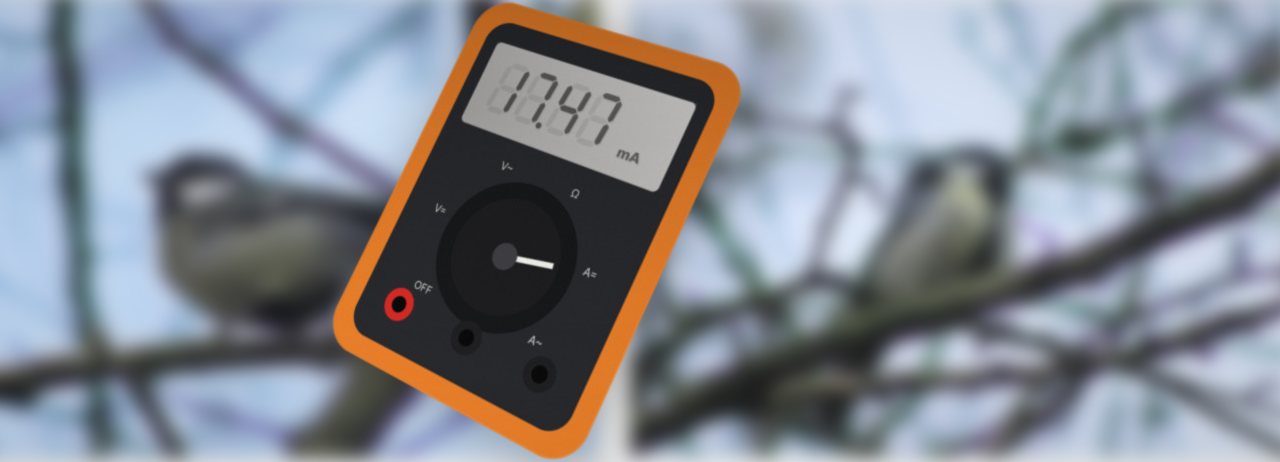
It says 17.47 mA
